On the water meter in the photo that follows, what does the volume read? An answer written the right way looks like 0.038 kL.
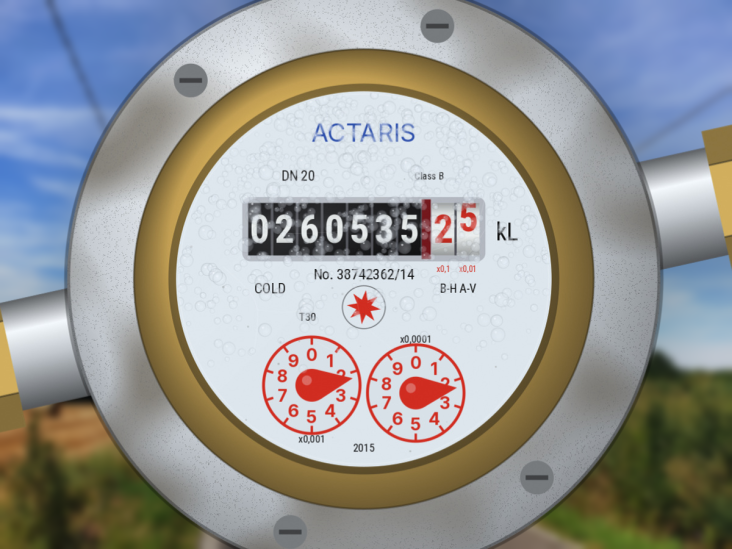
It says 260535.2522 kL
